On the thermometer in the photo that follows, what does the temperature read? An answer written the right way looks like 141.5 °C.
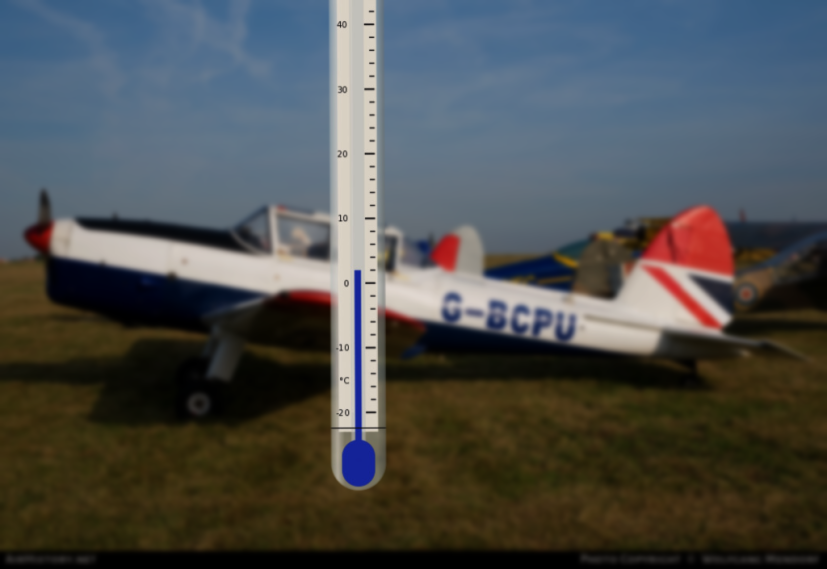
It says 2 °C
